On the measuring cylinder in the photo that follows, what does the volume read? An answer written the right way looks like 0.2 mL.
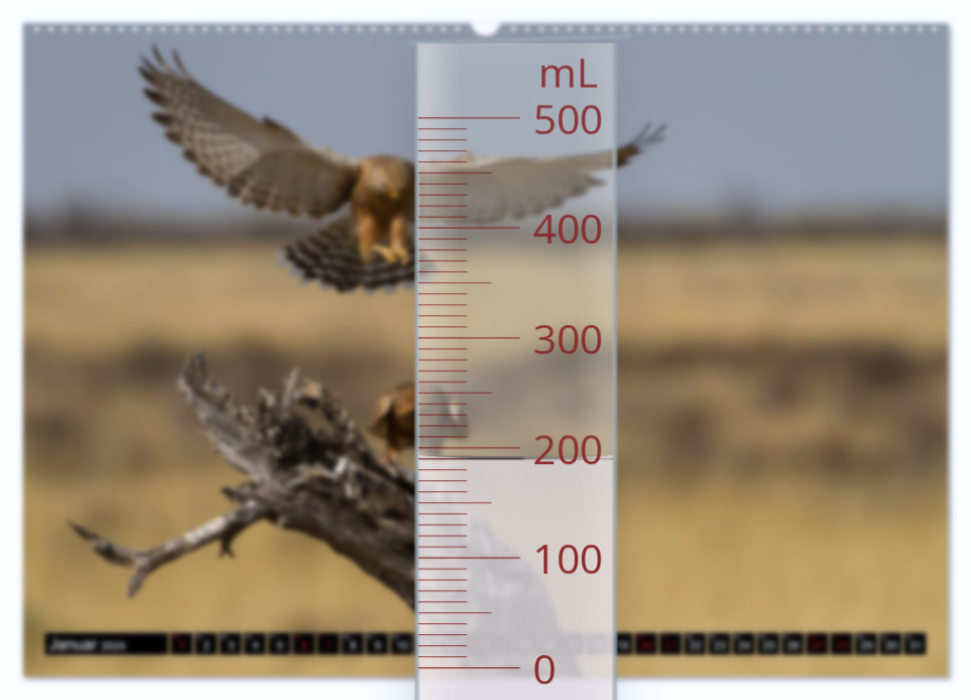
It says 190 mL
